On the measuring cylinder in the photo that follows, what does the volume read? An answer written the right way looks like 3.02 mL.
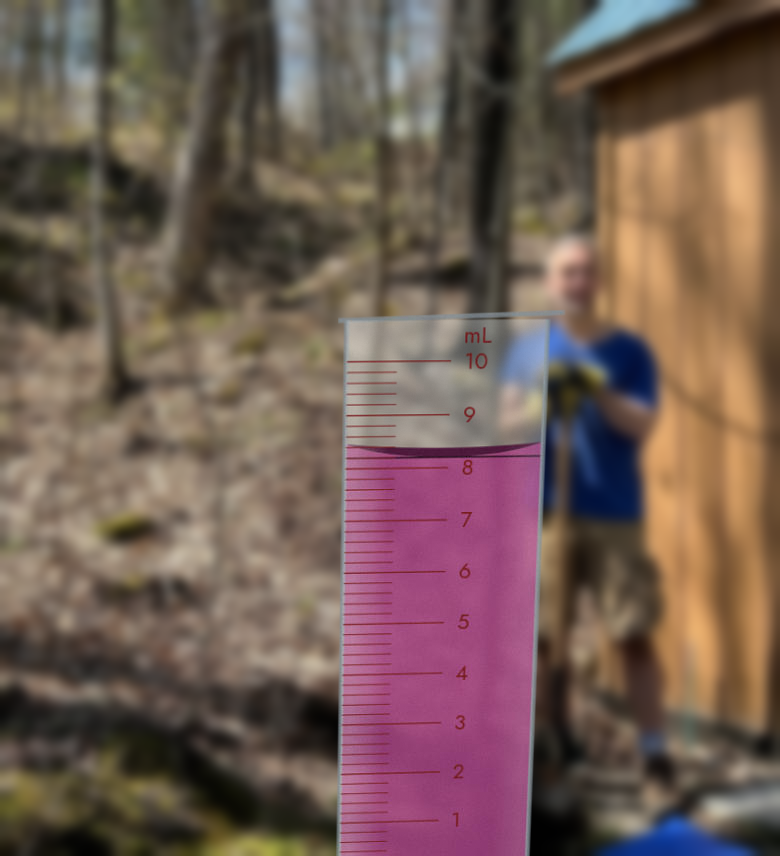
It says 8.2 mL
